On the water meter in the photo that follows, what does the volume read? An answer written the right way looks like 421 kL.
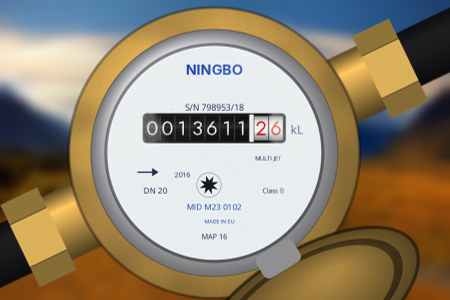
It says 13611.26 kL
